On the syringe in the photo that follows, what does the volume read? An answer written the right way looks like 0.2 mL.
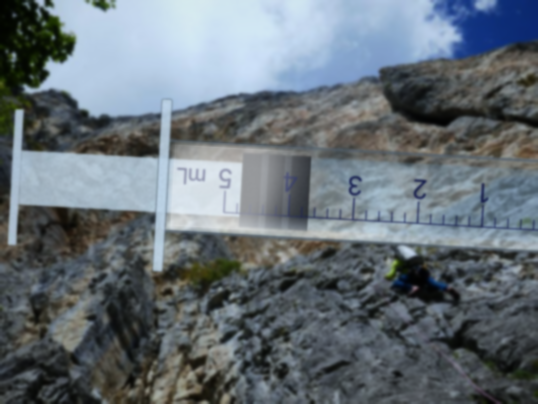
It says 3.7 mL
